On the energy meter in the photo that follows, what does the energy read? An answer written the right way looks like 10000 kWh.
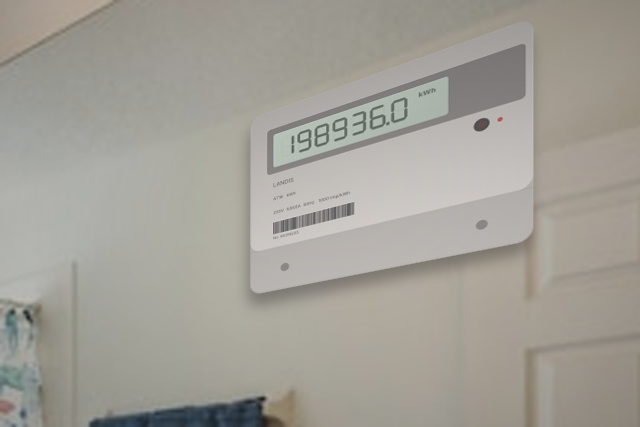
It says 198936.0 kWh
